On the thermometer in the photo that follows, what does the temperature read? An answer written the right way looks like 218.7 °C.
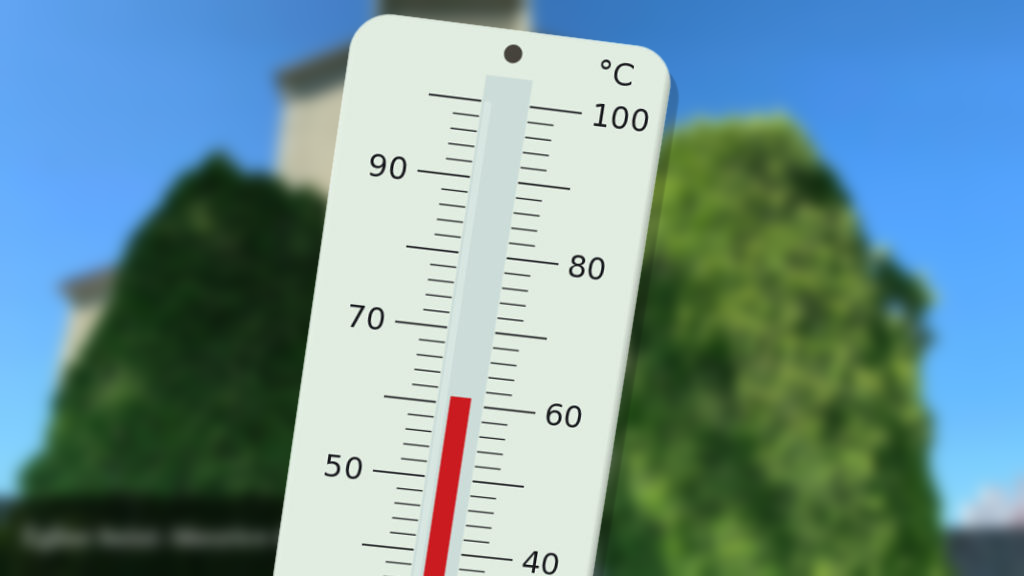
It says 61 °C
